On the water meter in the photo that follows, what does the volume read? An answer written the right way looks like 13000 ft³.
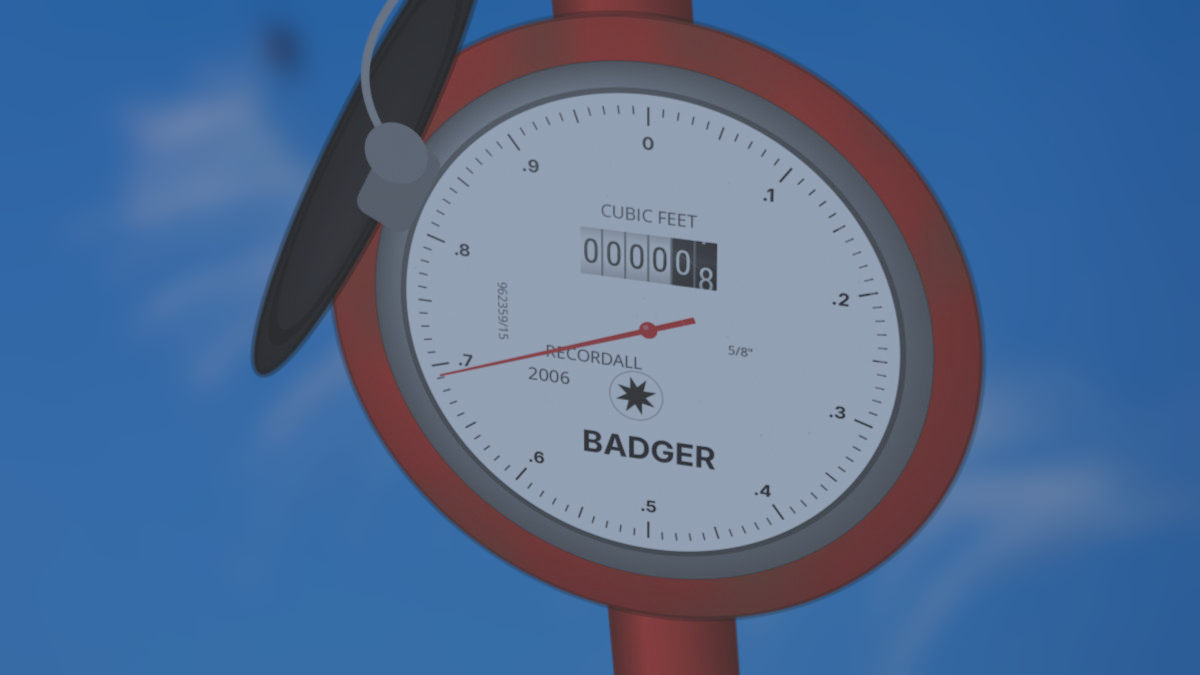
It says 7.69 ft³
